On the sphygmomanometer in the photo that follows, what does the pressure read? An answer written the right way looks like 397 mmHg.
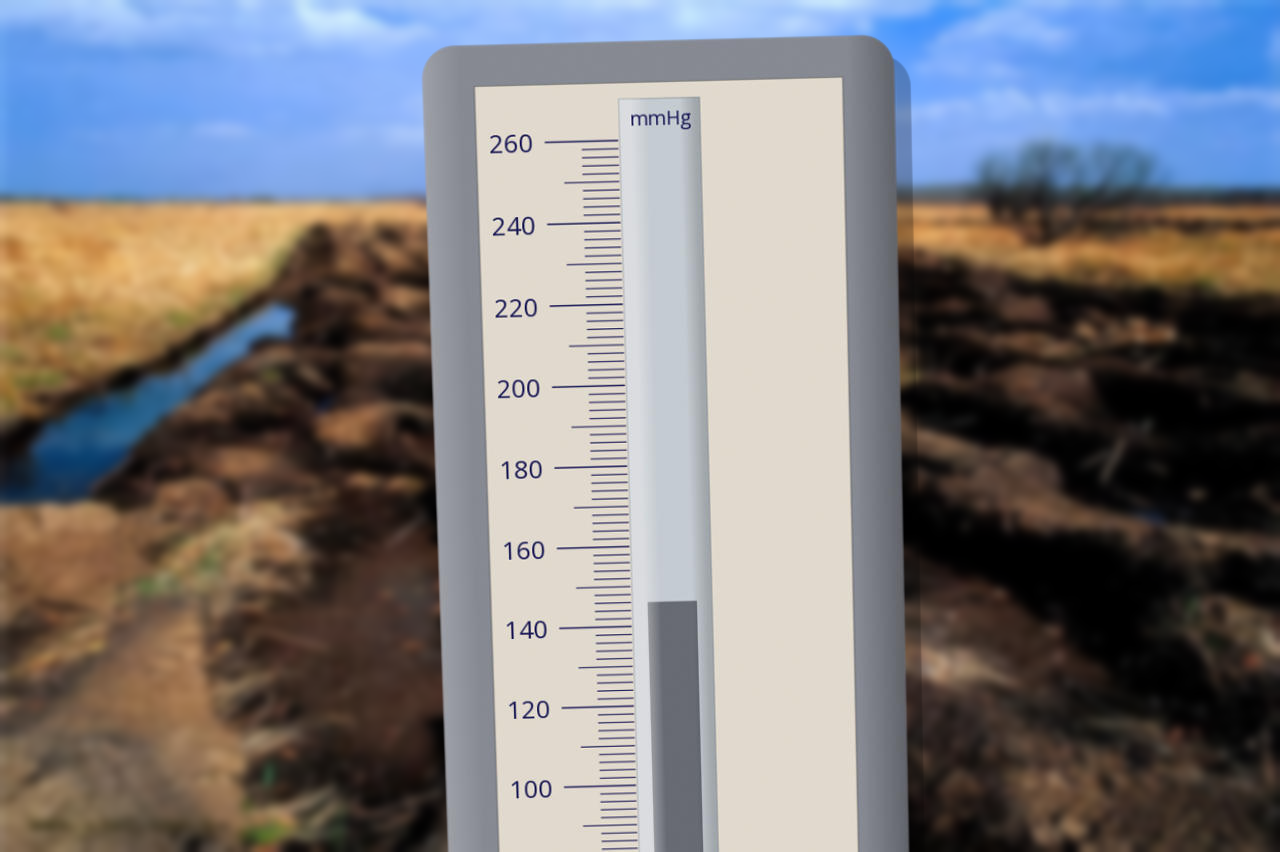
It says 146 mmHg
